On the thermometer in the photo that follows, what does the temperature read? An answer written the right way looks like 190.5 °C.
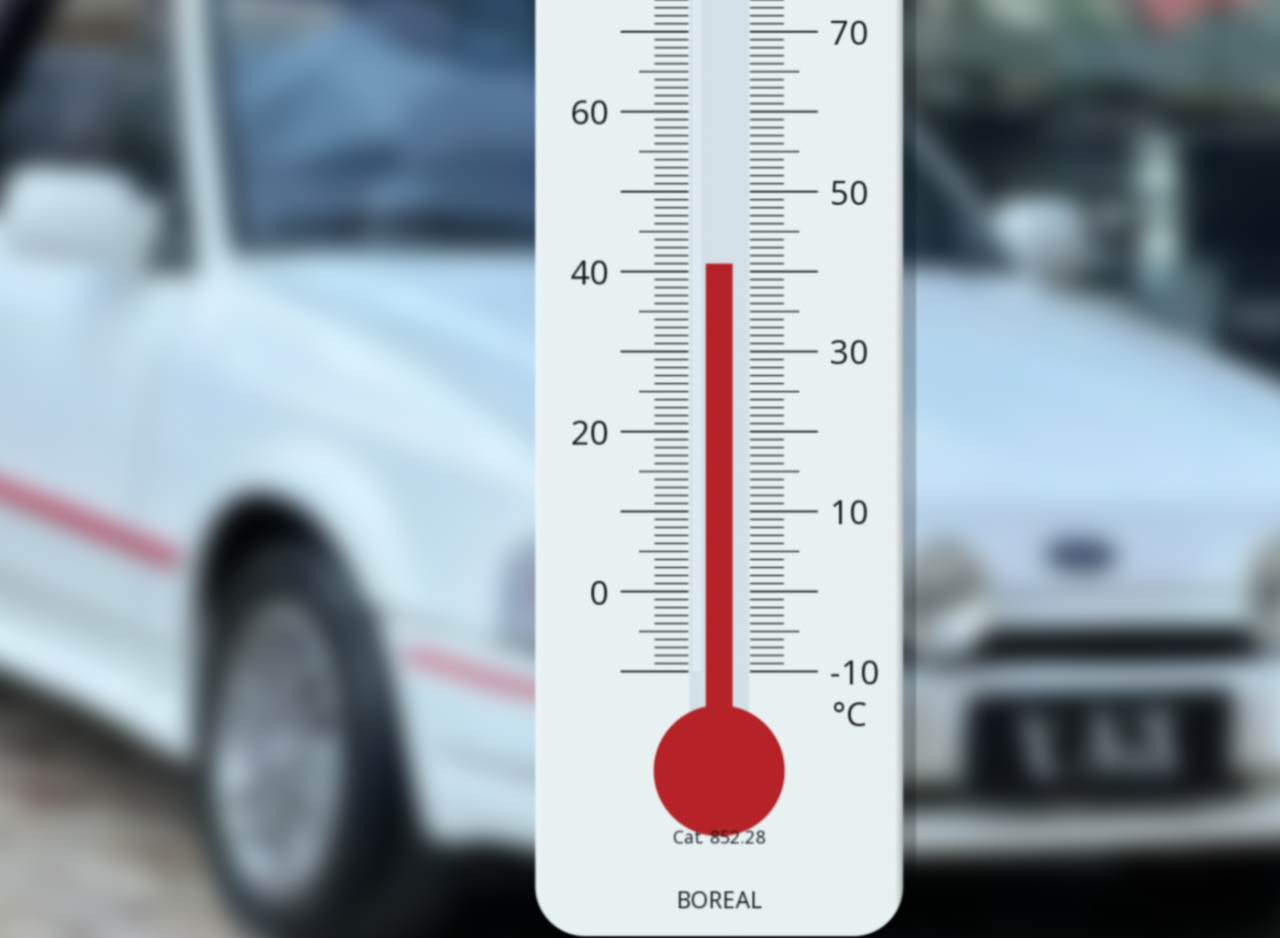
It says 41 °C
